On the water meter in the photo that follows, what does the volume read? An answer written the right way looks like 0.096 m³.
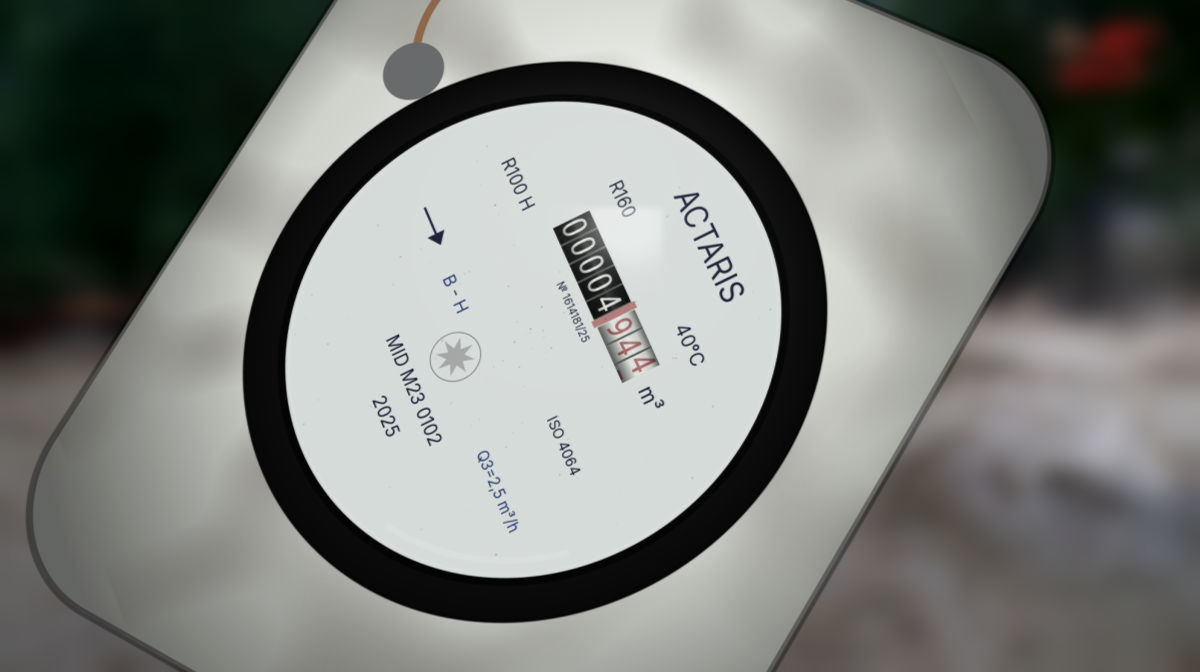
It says 4.944 m³
